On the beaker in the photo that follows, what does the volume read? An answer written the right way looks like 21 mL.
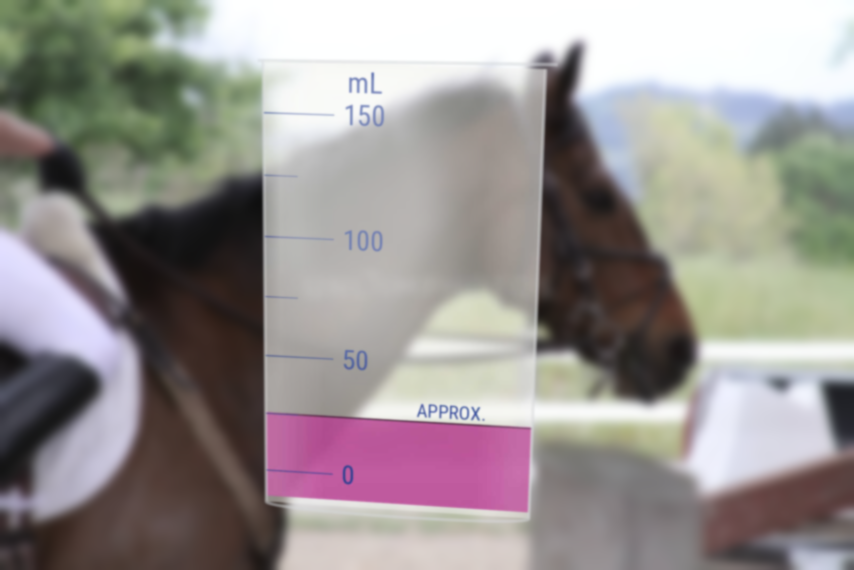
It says 25 mL
